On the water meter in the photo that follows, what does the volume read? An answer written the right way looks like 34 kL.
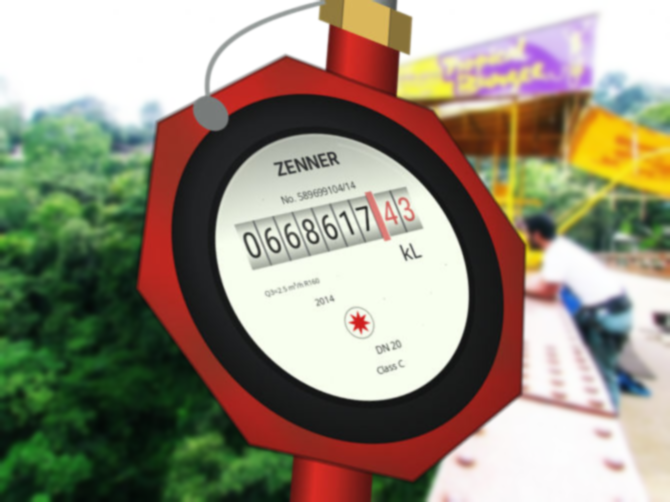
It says 668617.43 kL
